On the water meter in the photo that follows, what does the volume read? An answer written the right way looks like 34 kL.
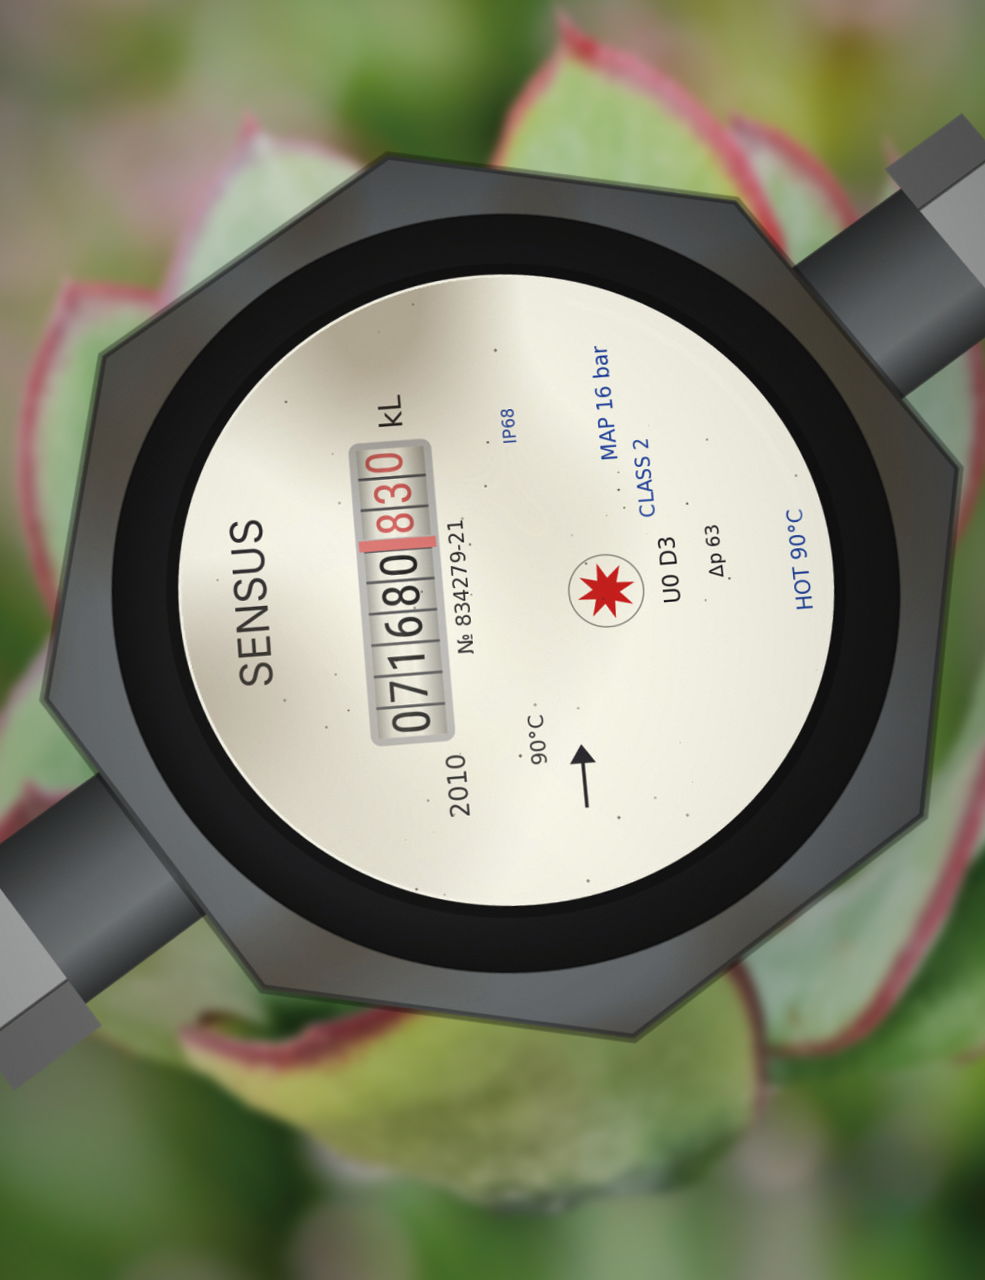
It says 71680.830 kL
